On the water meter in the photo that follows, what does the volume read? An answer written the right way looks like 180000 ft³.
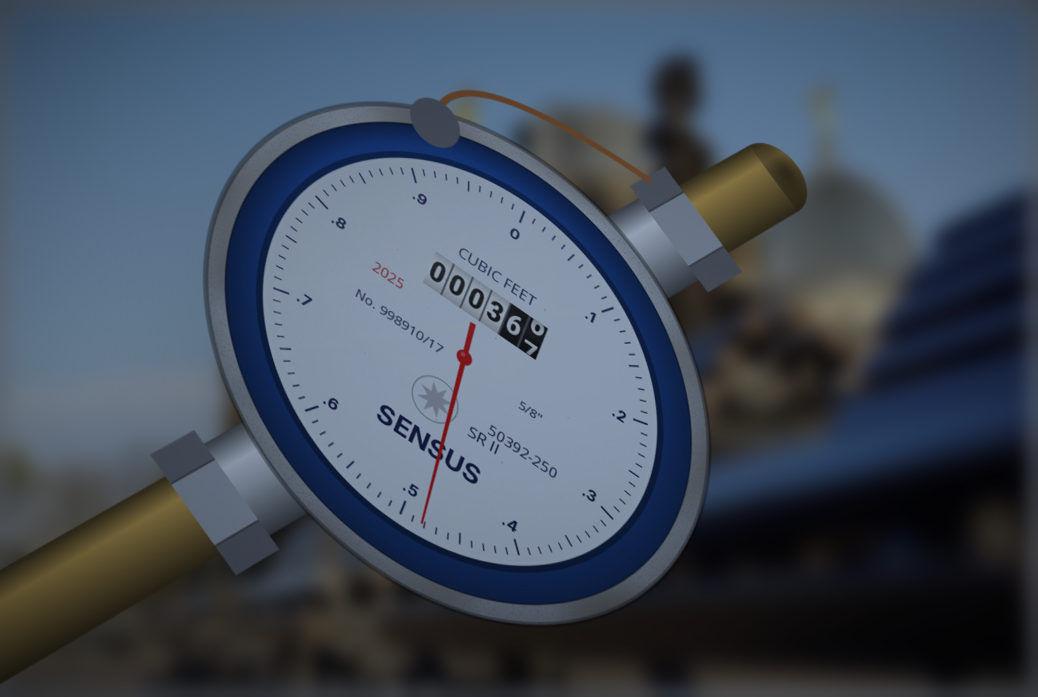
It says 366.48 ft³
